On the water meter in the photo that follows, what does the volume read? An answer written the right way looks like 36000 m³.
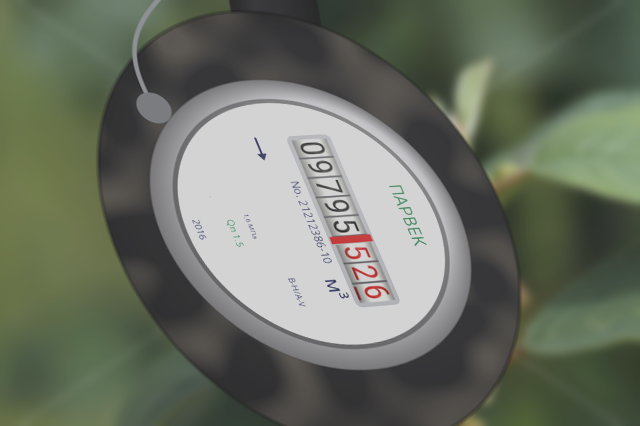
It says 9795.526 m³
